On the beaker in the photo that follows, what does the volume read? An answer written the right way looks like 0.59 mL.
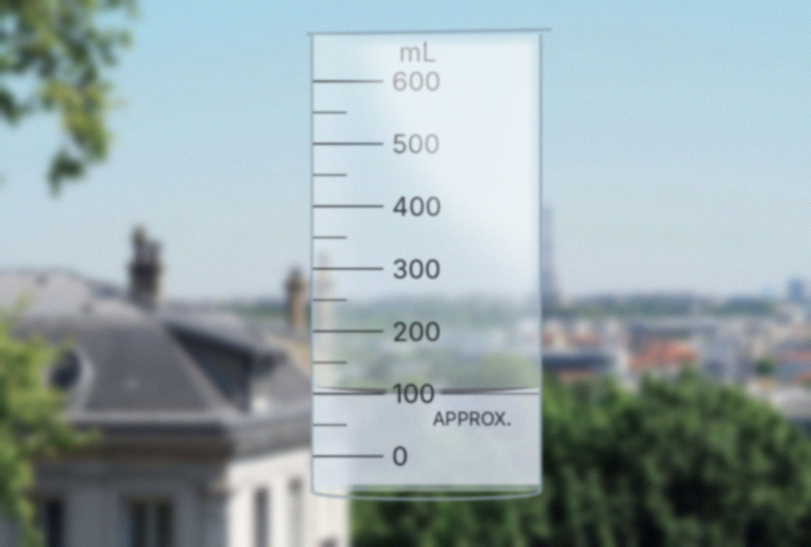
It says 100 mL
